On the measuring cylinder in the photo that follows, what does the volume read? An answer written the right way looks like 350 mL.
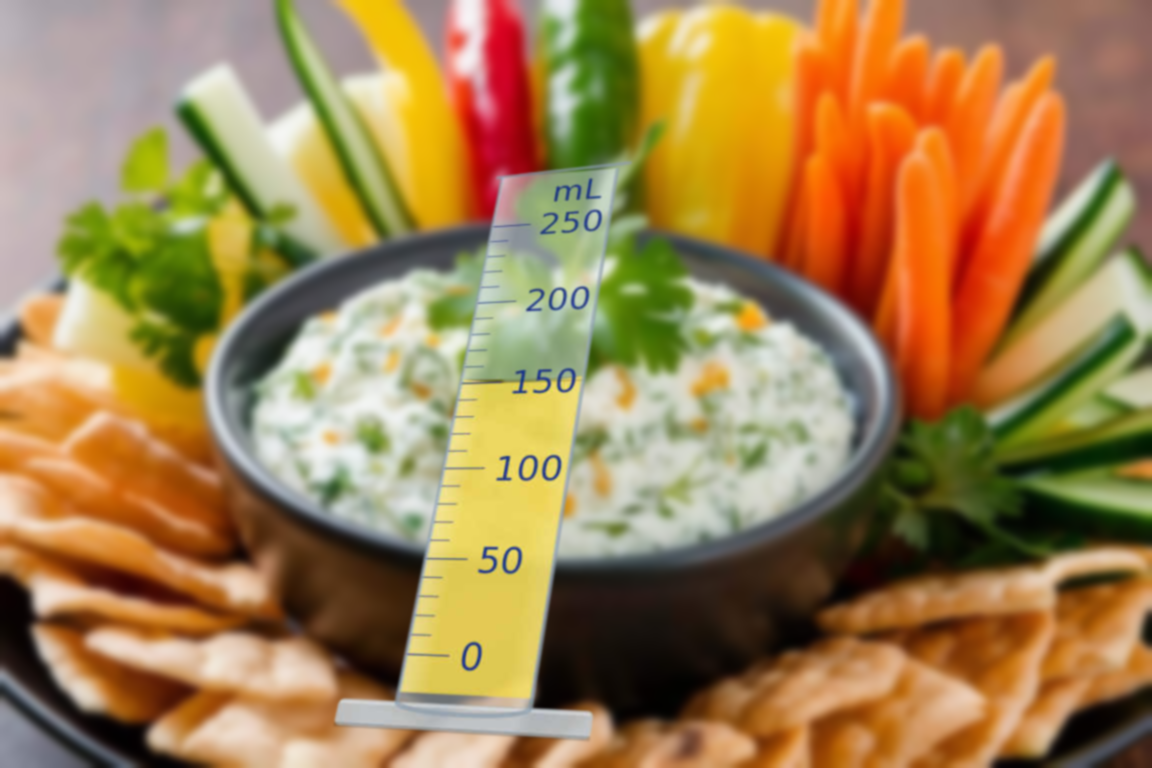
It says 150 mL
